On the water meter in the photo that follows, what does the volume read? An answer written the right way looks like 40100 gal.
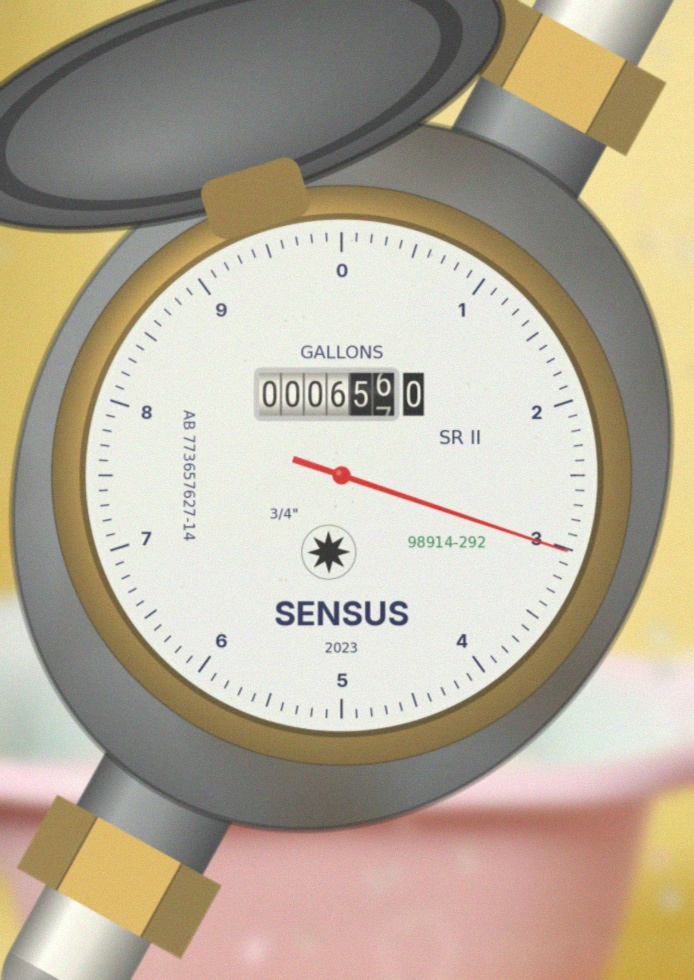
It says 6563.0 gal
